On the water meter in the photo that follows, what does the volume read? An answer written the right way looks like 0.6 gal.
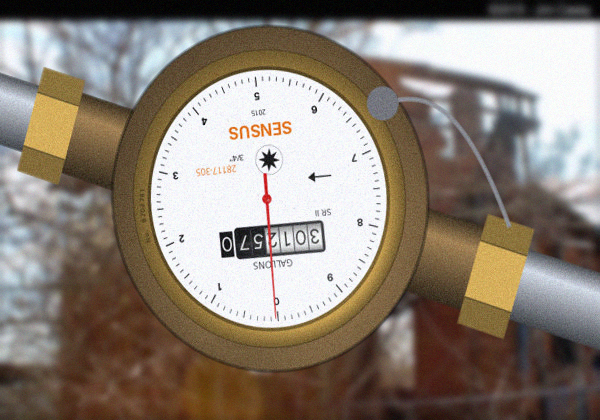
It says 3012570.0 gal
